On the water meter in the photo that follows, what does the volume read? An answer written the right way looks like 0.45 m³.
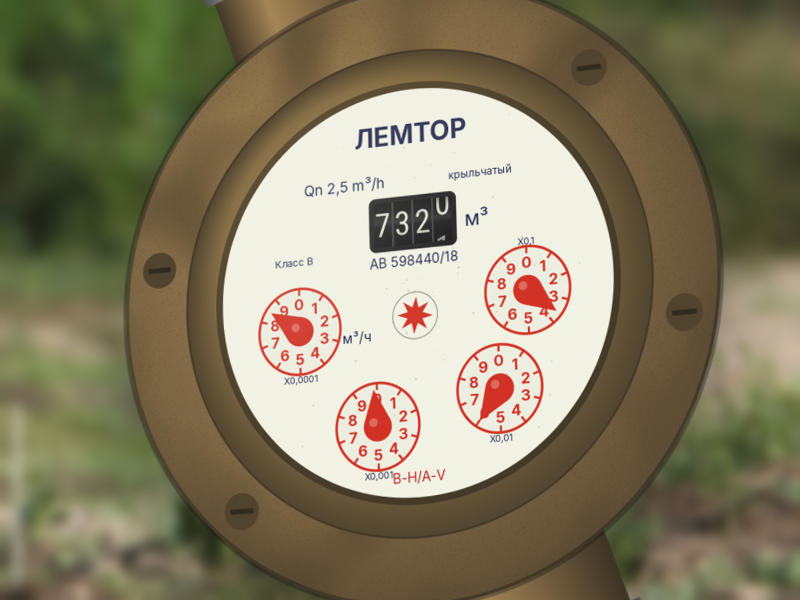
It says 7320.3598 m³
